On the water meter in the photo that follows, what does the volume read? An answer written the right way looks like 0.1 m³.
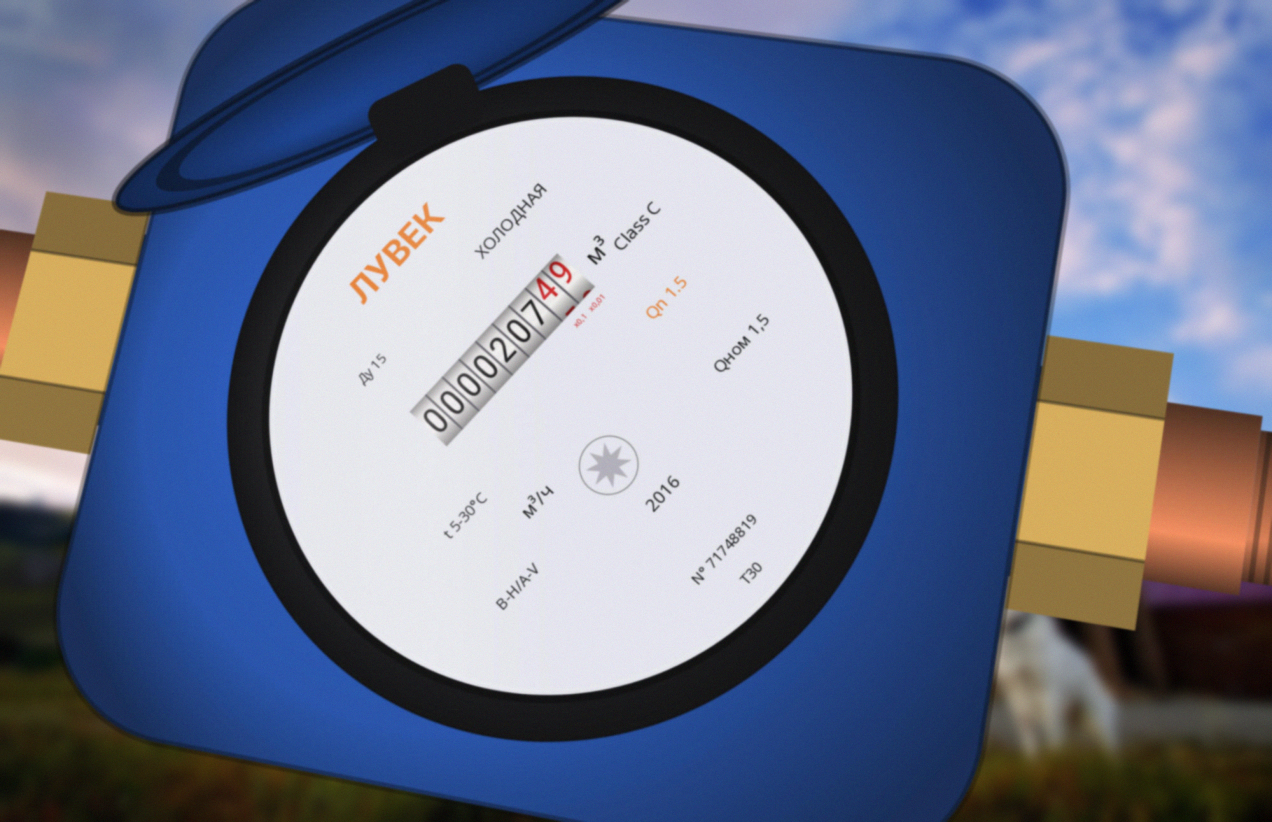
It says 207.49 m³
